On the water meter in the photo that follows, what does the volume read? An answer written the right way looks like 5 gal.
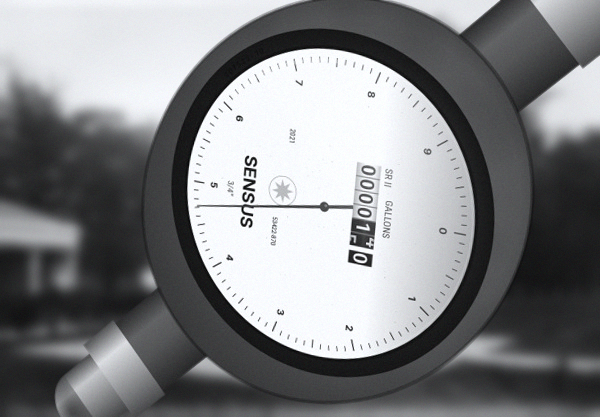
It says 144.7 gal
